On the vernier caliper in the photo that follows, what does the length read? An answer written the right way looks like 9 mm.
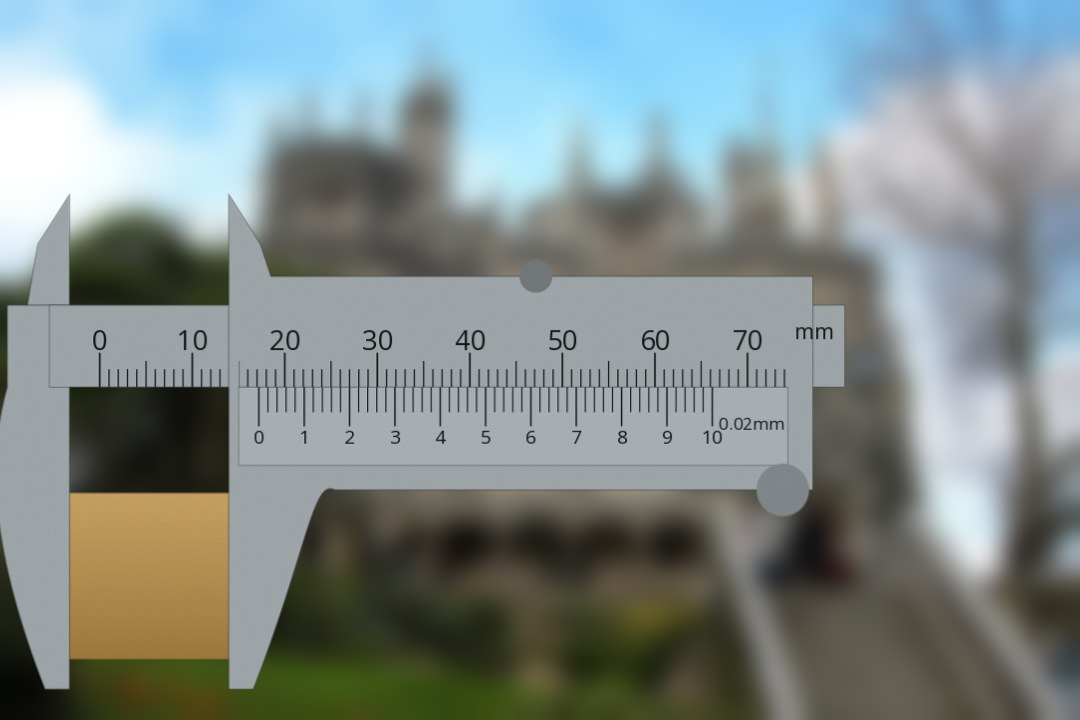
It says 17.2 mm
